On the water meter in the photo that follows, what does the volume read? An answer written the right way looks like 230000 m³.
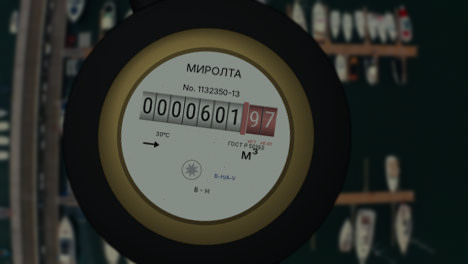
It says 601.97 m³
